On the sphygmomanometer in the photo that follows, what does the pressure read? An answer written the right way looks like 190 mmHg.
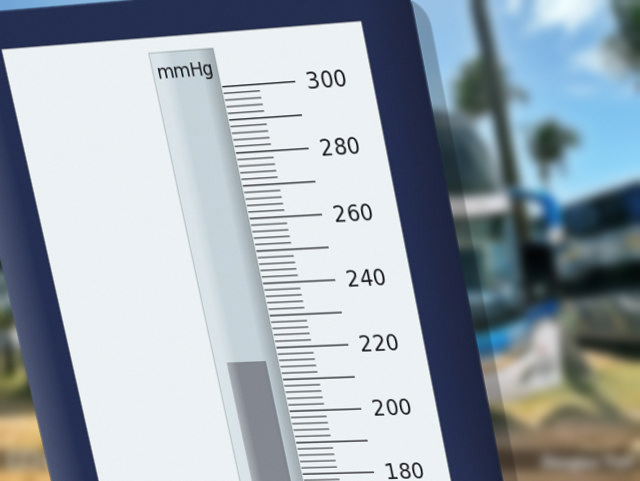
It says 216 mmHg
